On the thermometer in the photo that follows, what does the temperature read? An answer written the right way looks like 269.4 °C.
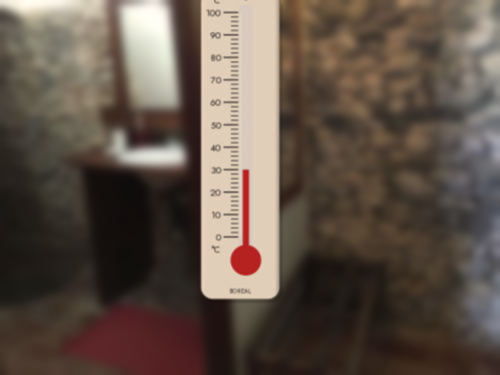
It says 30 °C
